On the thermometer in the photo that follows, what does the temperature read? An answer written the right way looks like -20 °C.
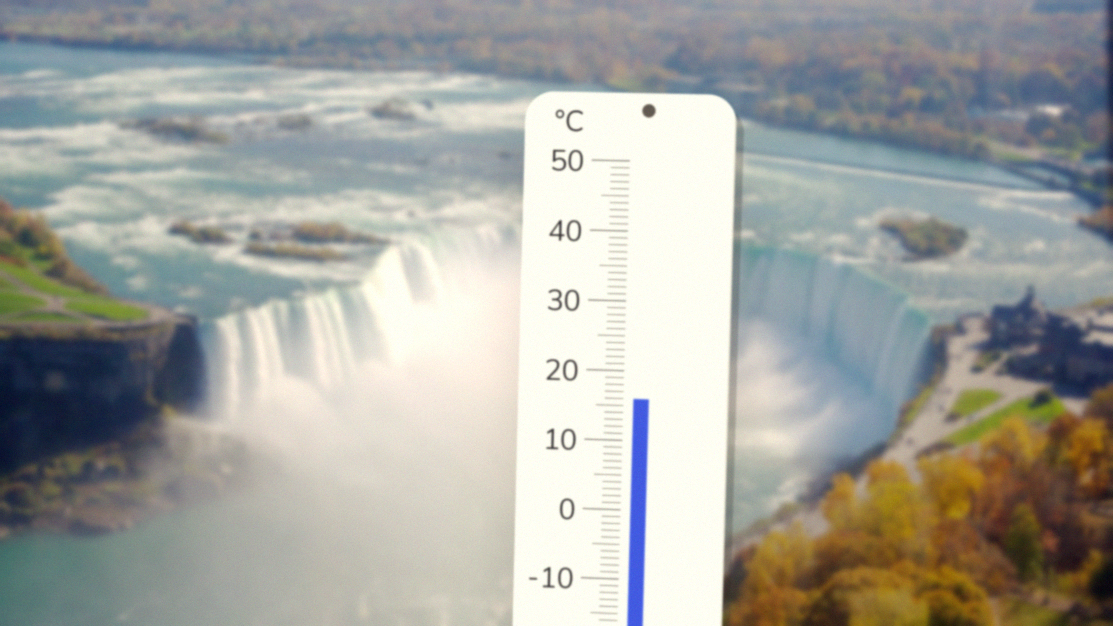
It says 16 °C
